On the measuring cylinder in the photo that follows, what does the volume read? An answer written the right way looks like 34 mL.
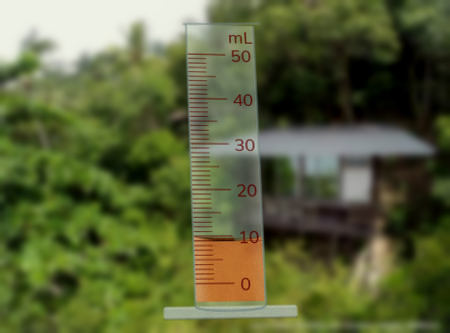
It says 9 mL
